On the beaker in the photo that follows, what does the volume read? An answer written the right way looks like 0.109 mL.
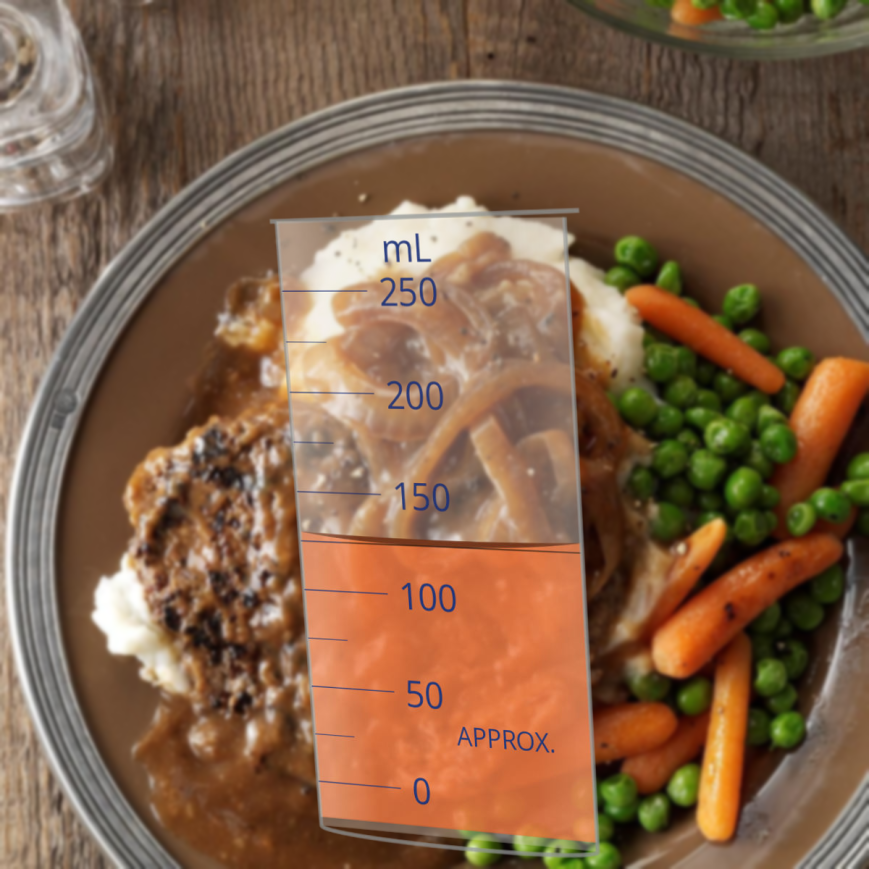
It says 125 mL
